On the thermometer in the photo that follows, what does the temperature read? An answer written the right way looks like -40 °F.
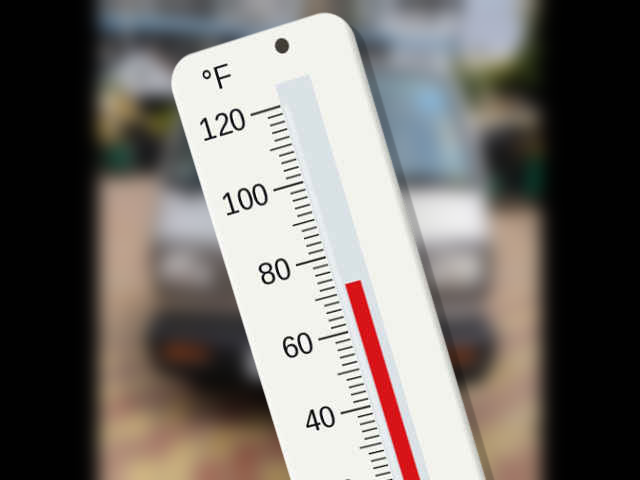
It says 72 °F
